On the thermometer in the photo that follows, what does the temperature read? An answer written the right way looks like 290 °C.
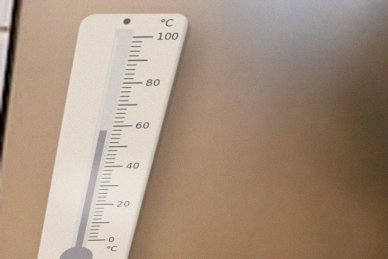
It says 58 °C
